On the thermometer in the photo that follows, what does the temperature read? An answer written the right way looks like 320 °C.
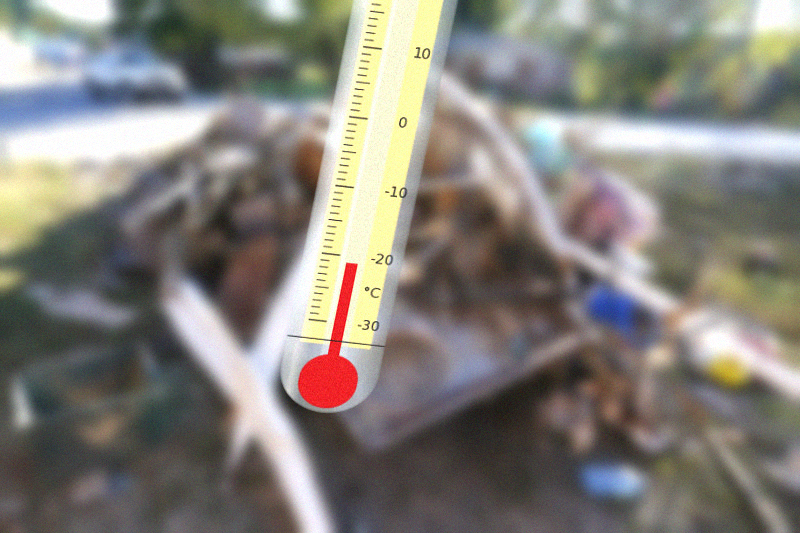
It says -21 °C
